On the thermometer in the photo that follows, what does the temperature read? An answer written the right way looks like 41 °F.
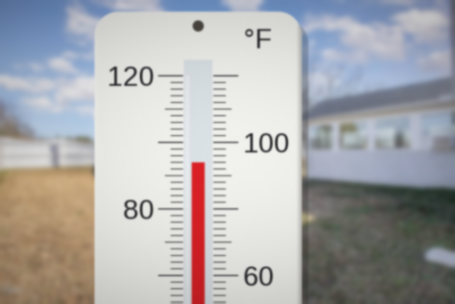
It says 94 °F
